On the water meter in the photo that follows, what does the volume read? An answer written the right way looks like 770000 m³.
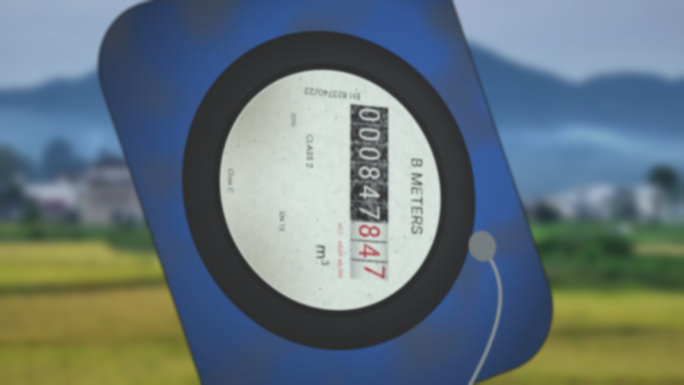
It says 847.847 m³
